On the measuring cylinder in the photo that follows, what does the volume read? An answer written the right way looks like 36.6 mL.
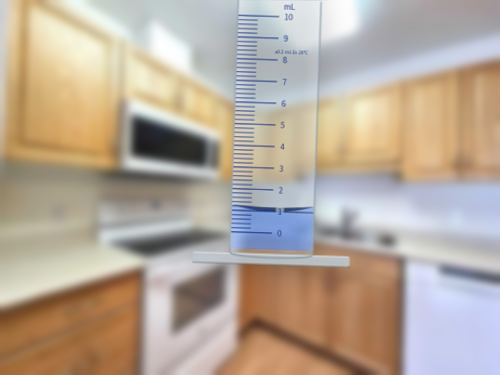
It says 1 mL
